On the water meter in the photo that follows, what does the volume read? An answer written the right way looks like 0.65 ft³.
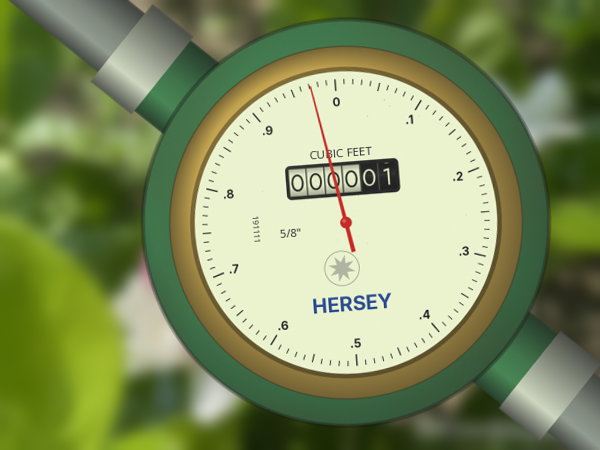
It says 0.97 ft³
